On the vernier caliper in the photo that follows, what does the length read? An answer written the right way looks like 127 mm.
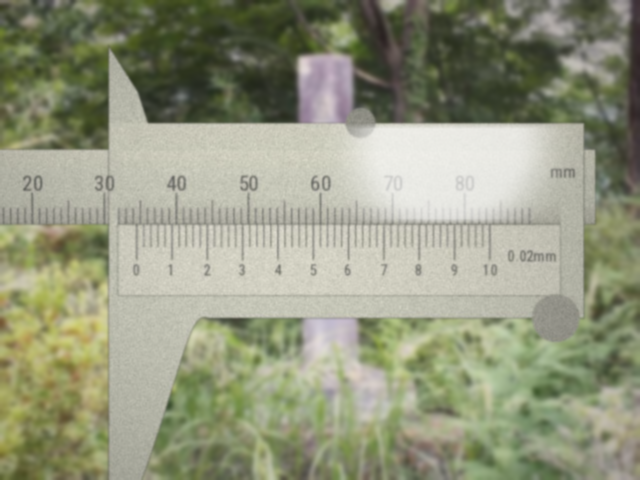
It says 34.5 mm
